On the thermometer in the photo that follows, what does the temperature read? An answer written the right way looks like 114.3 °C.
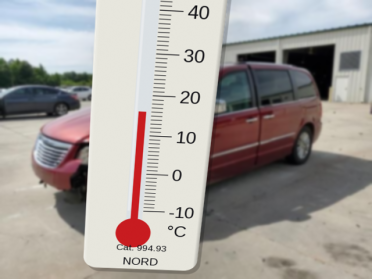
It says 16 °C
